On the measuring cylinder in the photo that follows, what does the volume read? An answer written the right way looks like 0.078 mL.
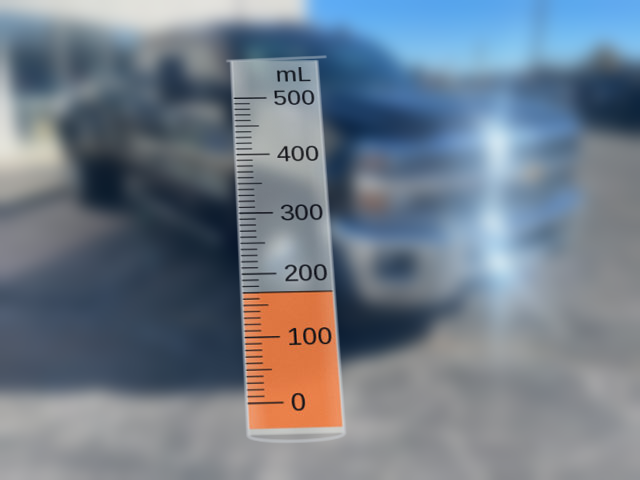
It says 170 mL
